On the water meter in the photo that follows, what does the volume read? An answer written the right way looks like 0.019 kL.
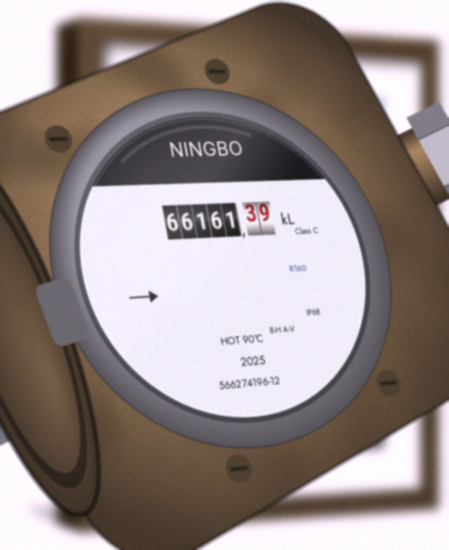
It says 66161.39 kL
